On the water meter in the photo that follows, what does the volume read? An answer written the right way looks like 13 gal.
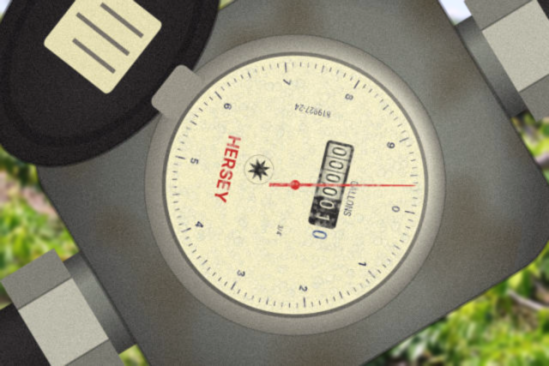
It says 9.6 gal
